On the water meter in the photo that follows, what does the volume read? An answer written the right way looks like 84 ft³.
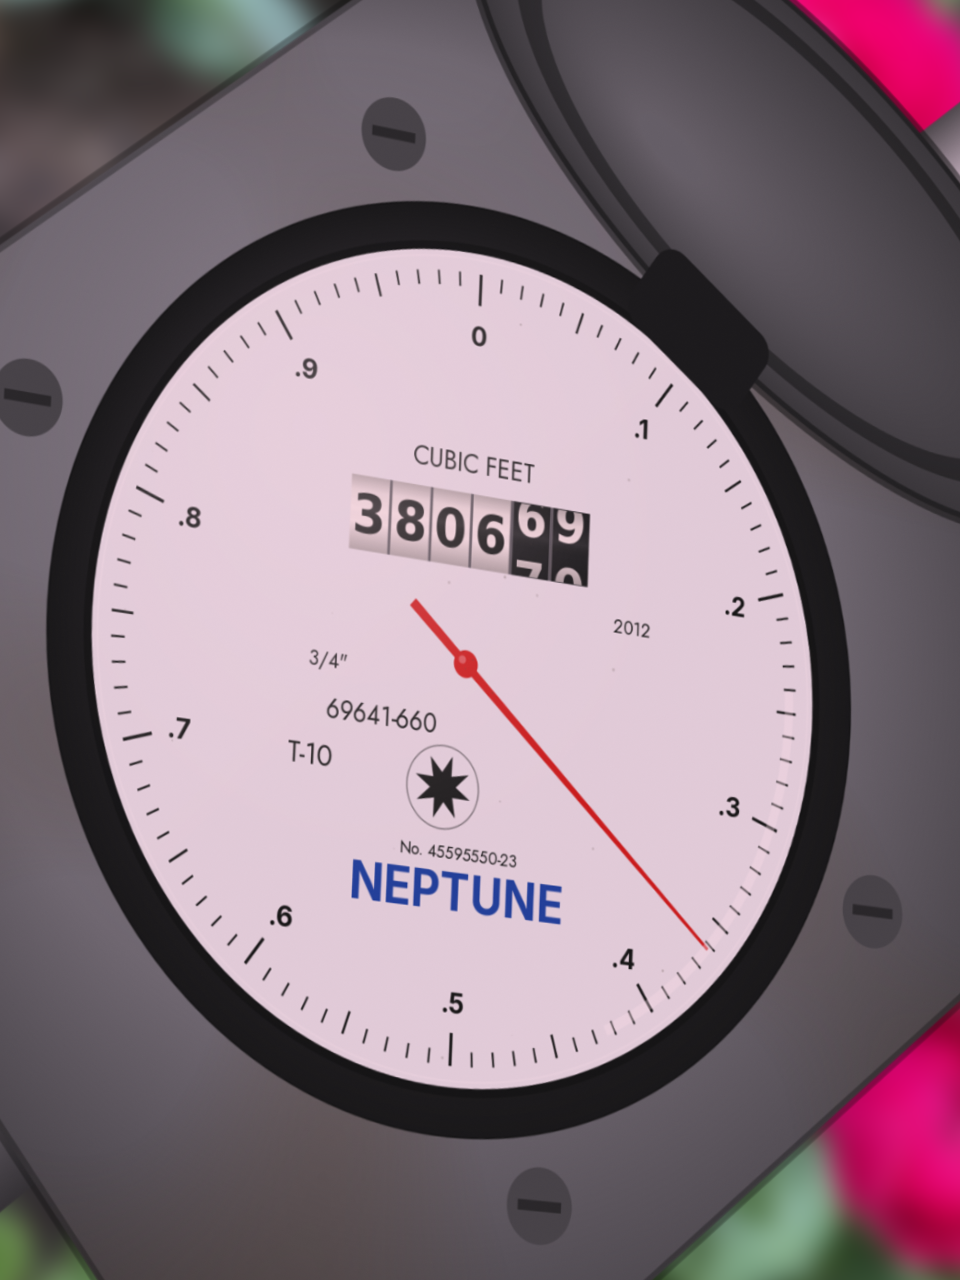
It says 380669.36 ft³
